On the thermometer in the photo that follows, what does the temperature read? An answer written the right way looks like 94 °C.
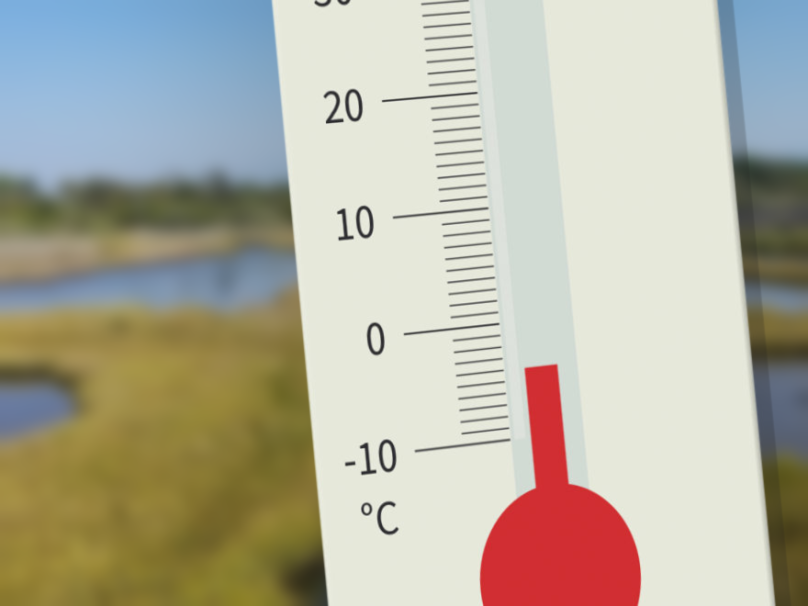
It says -4 °C
